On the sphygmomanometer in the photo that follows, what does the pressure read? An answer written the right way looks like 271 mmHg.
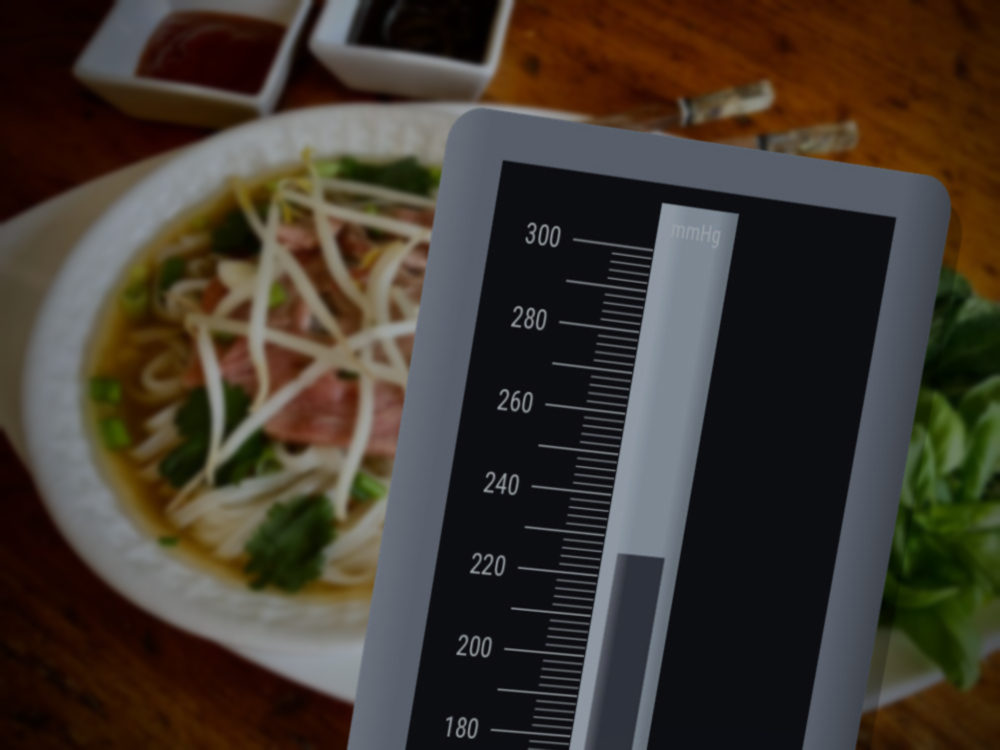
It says 226 mmHg
